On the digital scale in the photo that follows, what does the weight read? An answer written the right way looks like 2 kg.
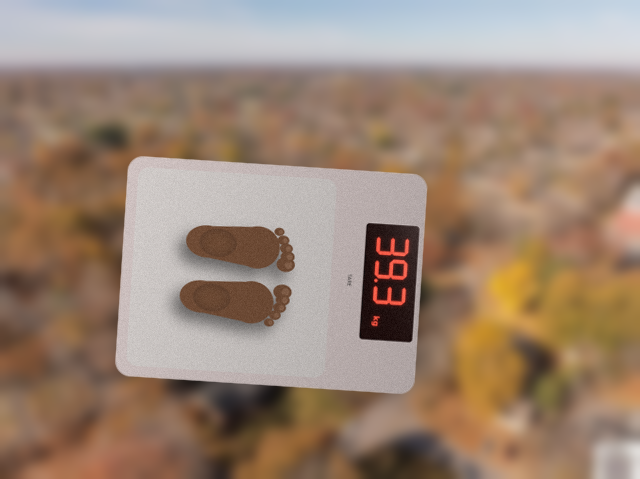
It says 39.3 kg
